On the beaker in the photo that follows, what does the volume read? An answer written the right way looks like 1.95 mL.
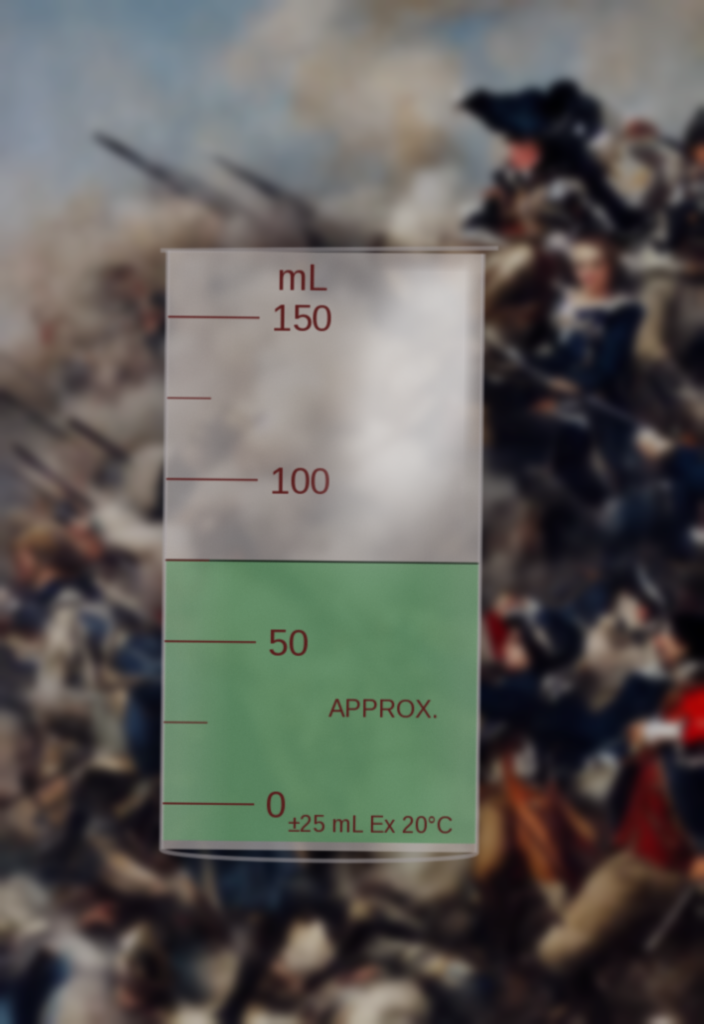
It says 75 mL
